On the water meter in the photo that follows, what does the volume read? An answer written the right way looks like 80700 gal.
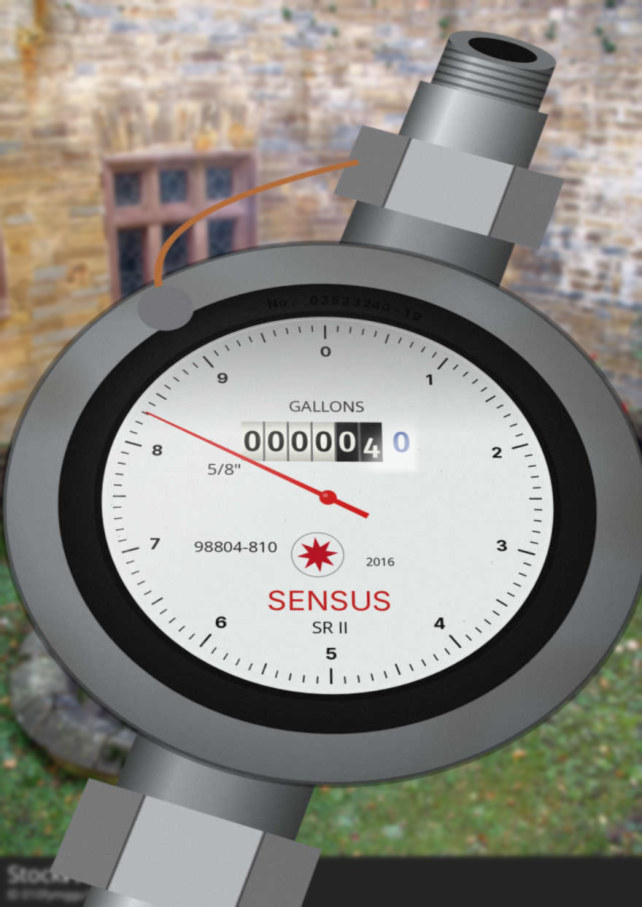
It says 38.3 gal
